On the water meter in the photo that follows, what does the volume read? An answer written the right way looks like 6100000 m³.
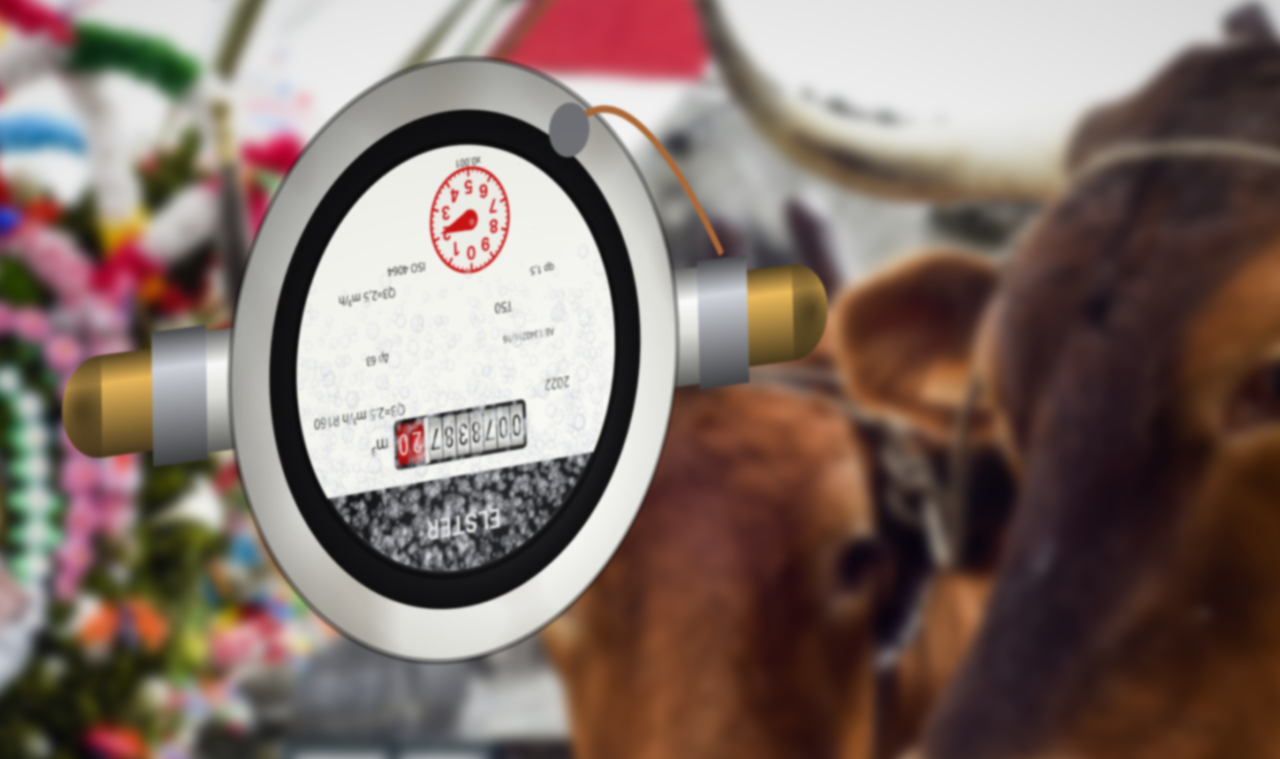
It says 78387.202 m³
